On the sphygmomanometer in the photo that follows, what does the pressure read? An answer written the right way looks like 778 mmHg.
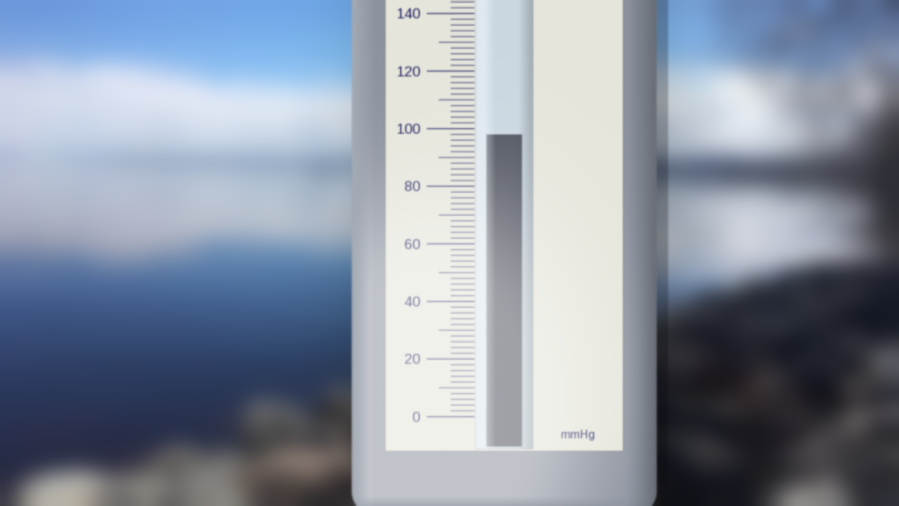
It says 98 mmHg
